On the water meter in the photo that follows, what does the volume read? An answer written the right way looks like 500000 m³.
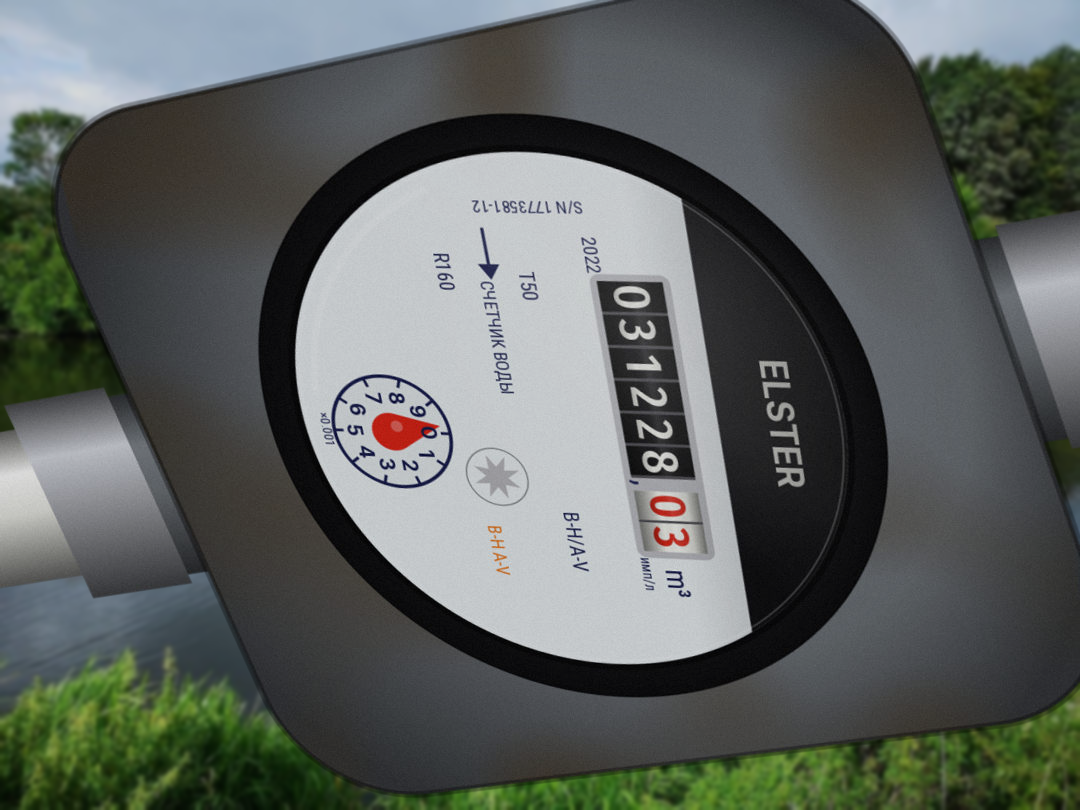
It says 31228.029 m³
